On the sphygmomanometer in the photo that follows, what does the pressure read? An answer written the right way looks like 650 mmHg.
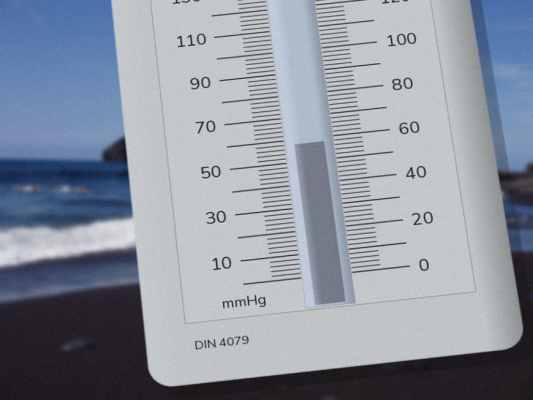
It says 58 mmHg
